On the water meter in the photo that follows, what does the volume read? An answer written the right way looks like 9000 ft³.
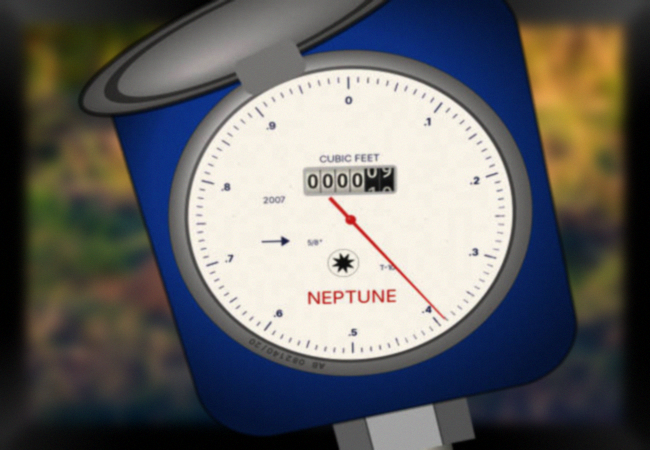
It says 9.39 ft³
